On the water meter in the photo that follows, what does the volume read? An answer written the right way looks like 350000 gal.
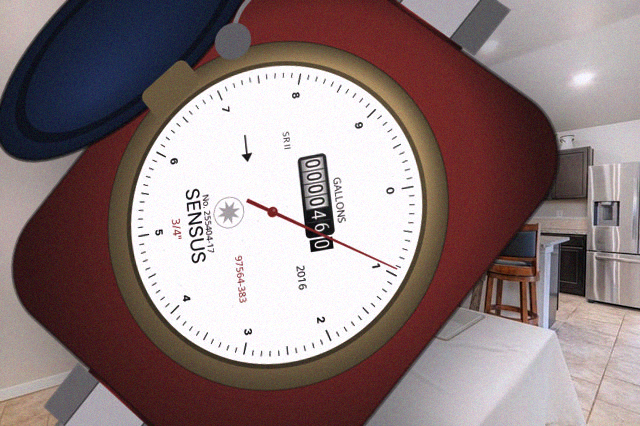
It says 460.9 gal
